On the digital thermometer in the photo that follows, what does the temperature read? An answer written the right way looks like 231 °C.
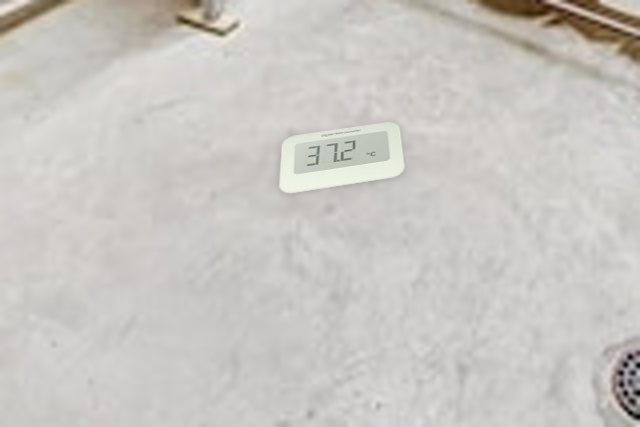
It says 37.2 °C
